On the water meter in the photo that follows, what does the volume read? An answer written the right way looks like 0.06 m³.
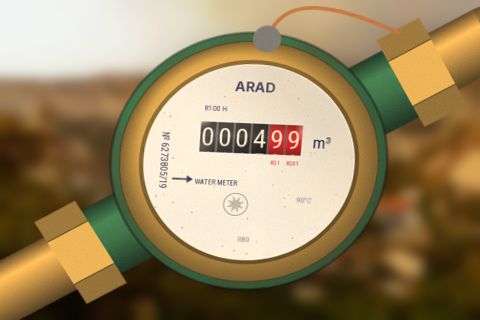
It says 4.99 m³
